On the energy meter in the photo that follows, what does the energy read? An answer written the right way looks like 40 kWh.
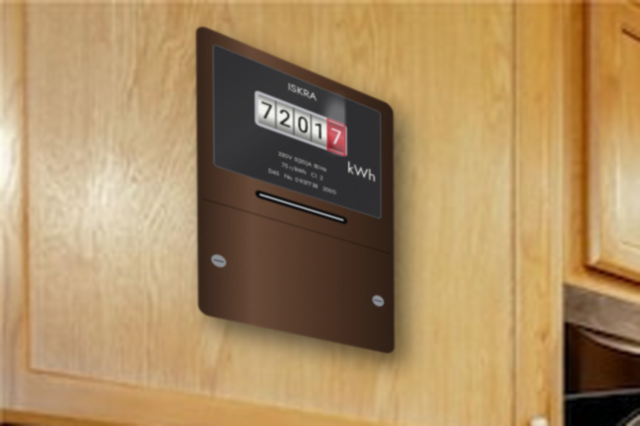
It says 7201.7 kWh
